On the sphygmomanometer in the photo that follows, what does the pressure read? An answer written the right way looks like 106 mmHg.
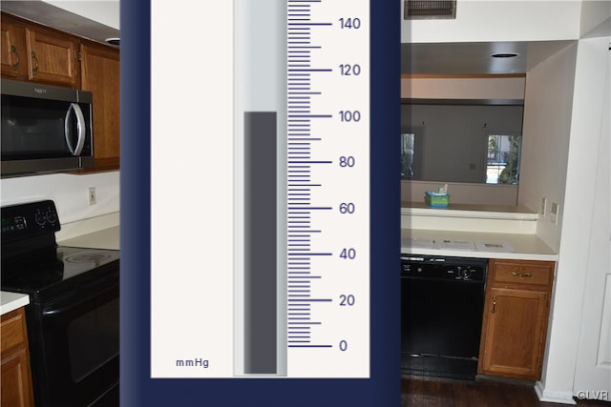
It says 102 mmHg
